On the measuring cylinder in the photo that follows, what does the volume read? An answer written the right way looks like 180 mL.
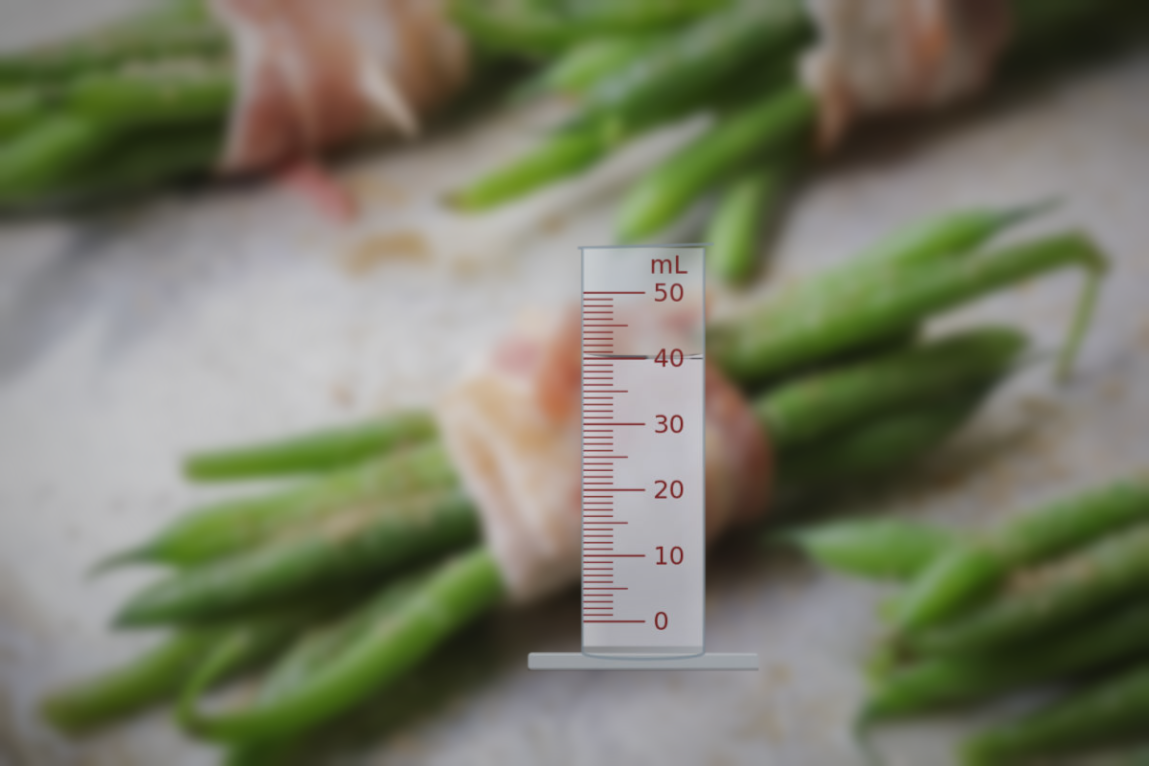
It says 40 mL
